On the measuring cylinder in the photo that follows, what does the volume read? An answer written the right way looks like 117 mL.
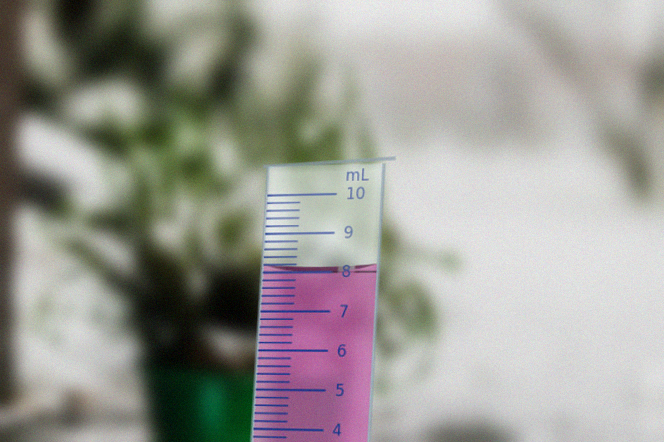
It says 8 mL
